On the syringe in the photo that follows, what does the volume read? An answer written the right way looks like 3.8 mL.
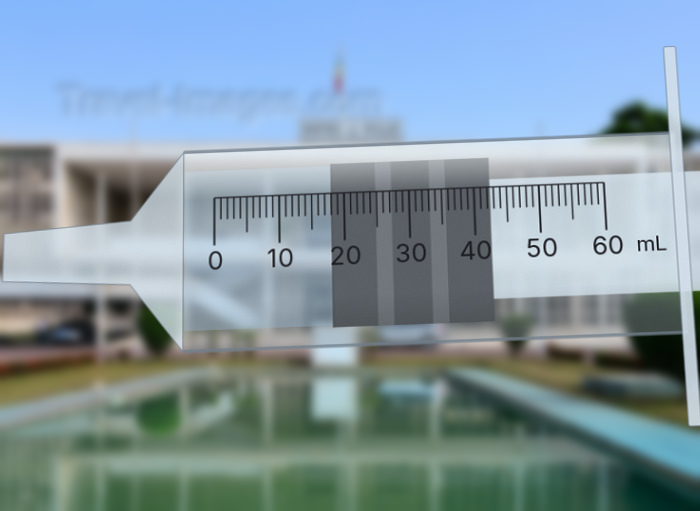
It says 18 mL
